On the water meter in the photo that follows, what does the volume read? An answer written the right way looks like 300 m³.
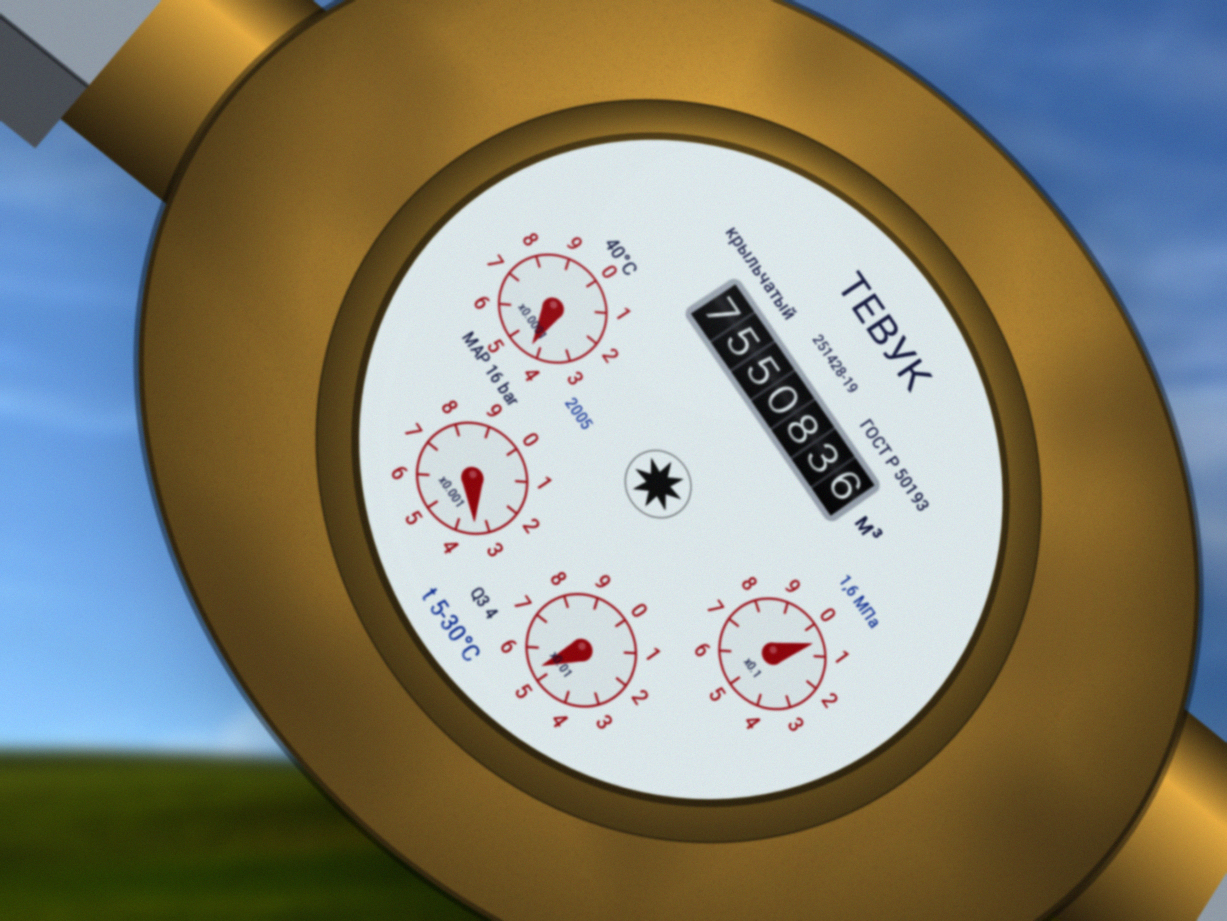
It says 7550836.0534 m³
